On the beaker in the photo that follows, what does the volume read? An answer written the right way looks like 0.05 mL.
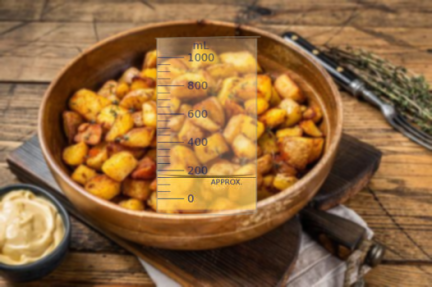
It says 150 mL
